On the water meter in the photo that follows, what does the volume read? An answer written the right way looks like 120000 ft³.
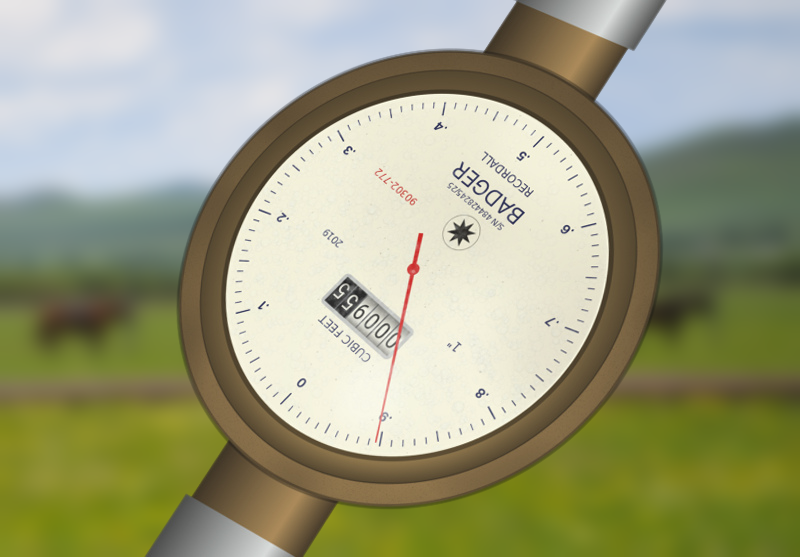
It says 954.90 ft³
